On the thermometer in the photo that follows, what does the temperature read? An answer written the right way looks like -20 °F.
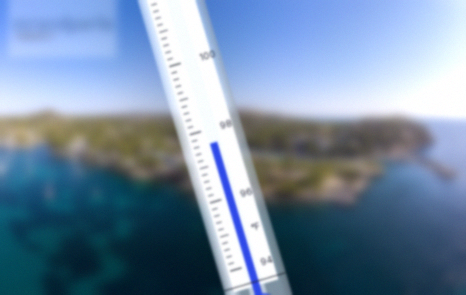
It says 97.6 °F
